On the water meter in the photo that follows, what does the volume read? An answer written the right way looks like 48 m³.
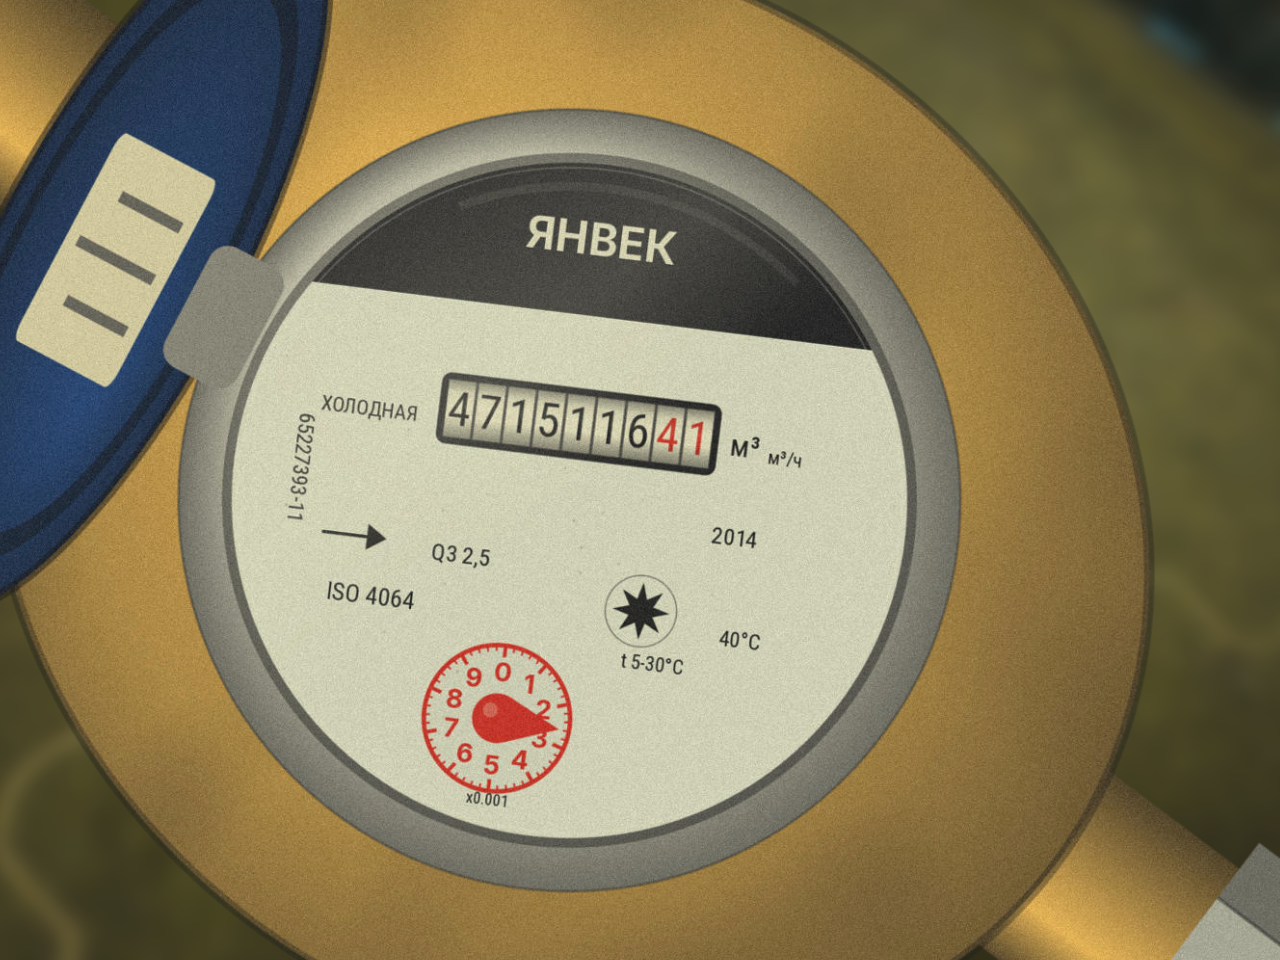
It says 4715116.412 m³
